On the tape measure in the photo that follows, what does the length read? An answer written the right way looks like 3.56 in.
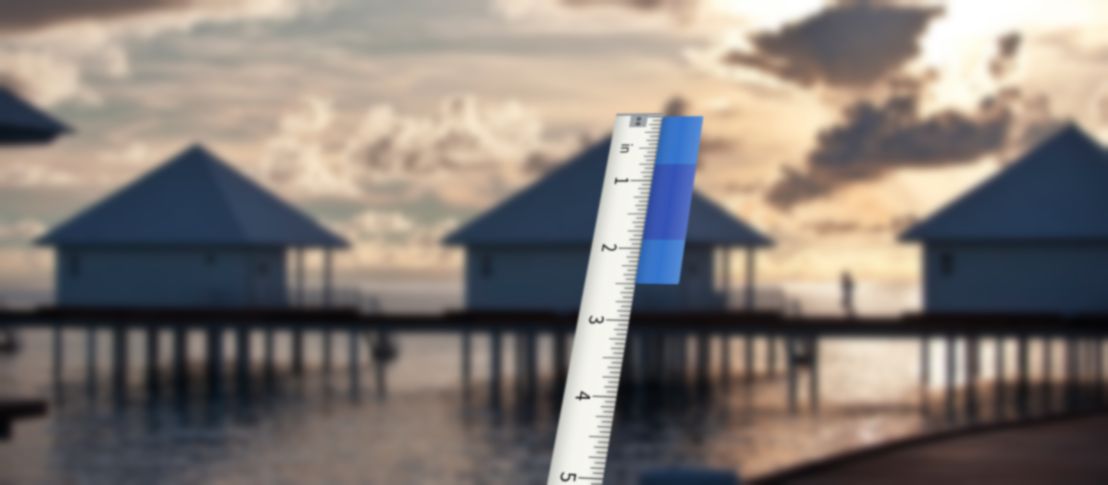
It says 2.5 in
